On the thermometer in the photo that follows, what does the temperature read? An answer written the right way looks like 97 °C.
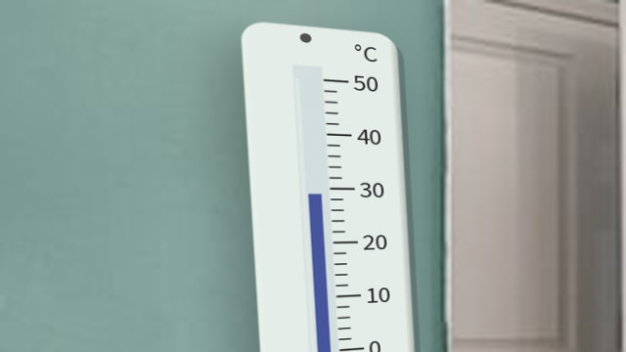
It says 29 °C
